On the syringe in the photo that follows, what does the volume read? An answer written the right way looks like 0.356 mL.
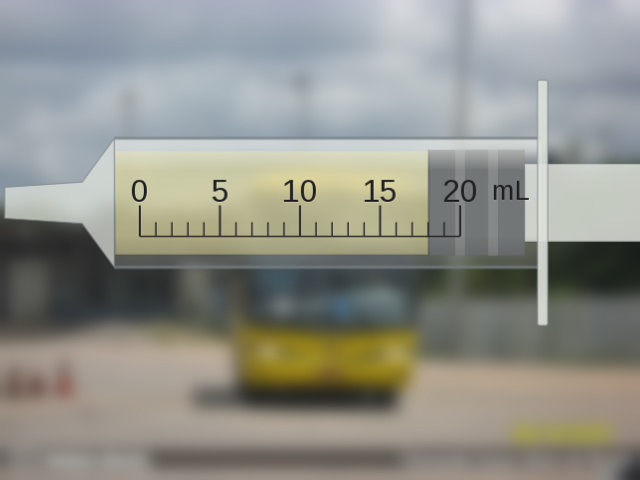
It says 18 mL
